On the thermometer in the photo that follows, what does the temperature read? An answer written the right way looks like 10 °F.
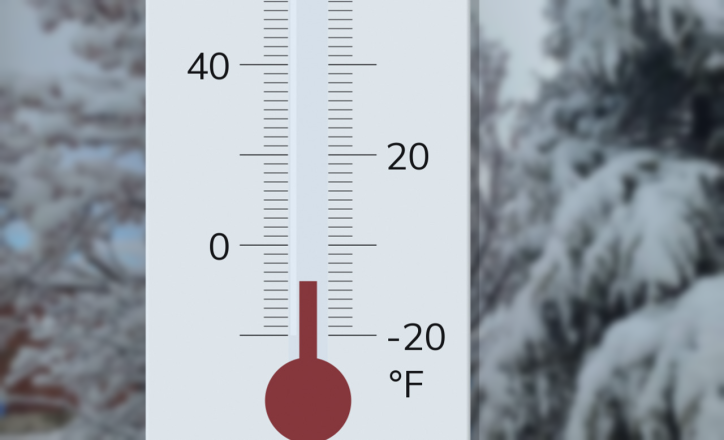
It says -8 °F
